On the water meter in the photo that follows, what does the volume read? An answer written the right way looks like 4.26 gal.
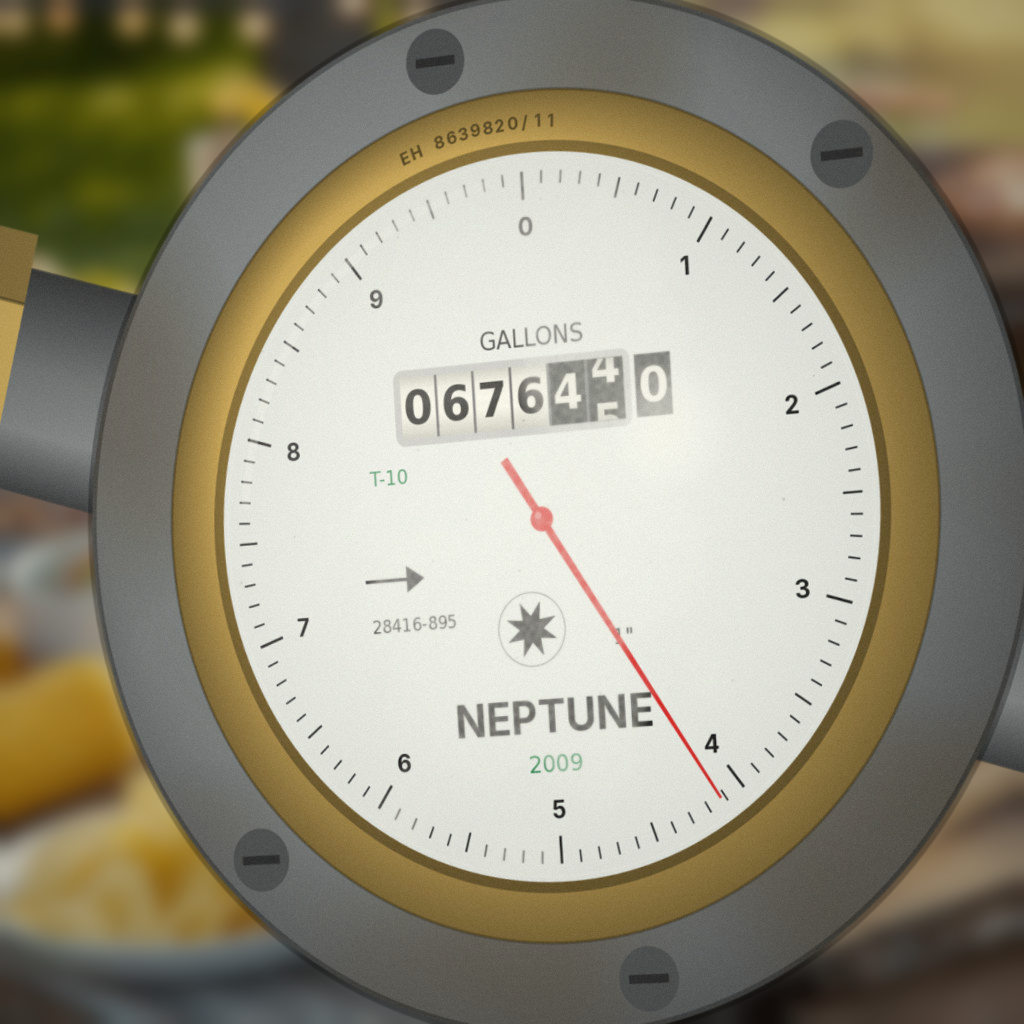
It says 676444.1 gal
